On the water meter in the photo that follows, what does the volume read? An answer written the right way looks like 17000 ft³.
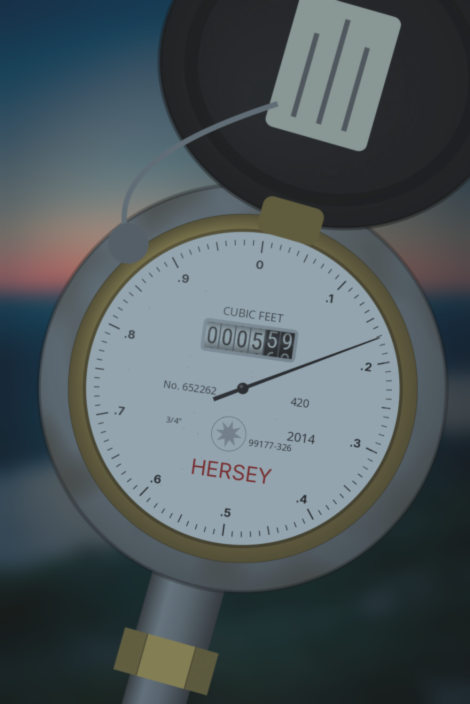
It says 559.17 ft³
